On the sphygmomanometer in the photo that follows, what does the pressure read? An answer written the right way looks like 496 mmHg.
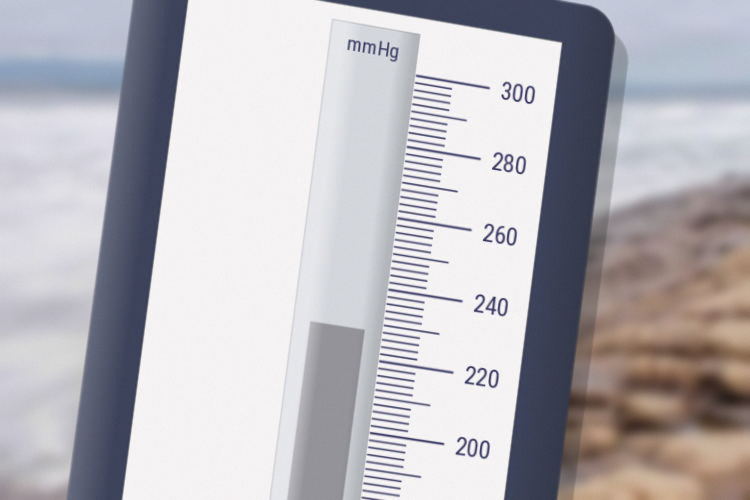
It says 228 mmHg
